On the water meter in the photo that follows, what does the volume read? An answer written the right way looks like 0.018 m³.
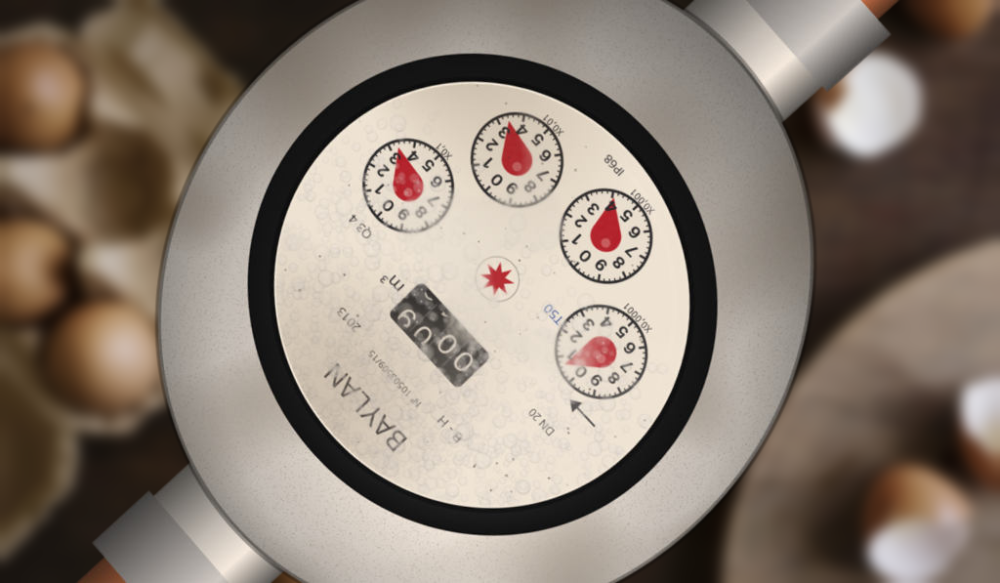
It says 9.3340 m³
